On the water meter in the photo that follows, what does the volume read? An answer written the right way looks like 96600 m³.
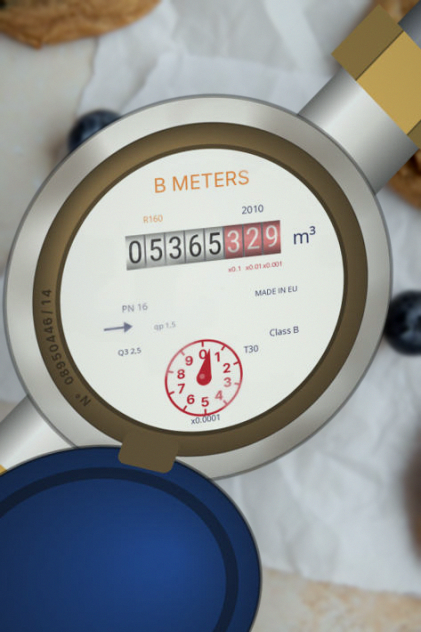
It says 5365.3290 m³
